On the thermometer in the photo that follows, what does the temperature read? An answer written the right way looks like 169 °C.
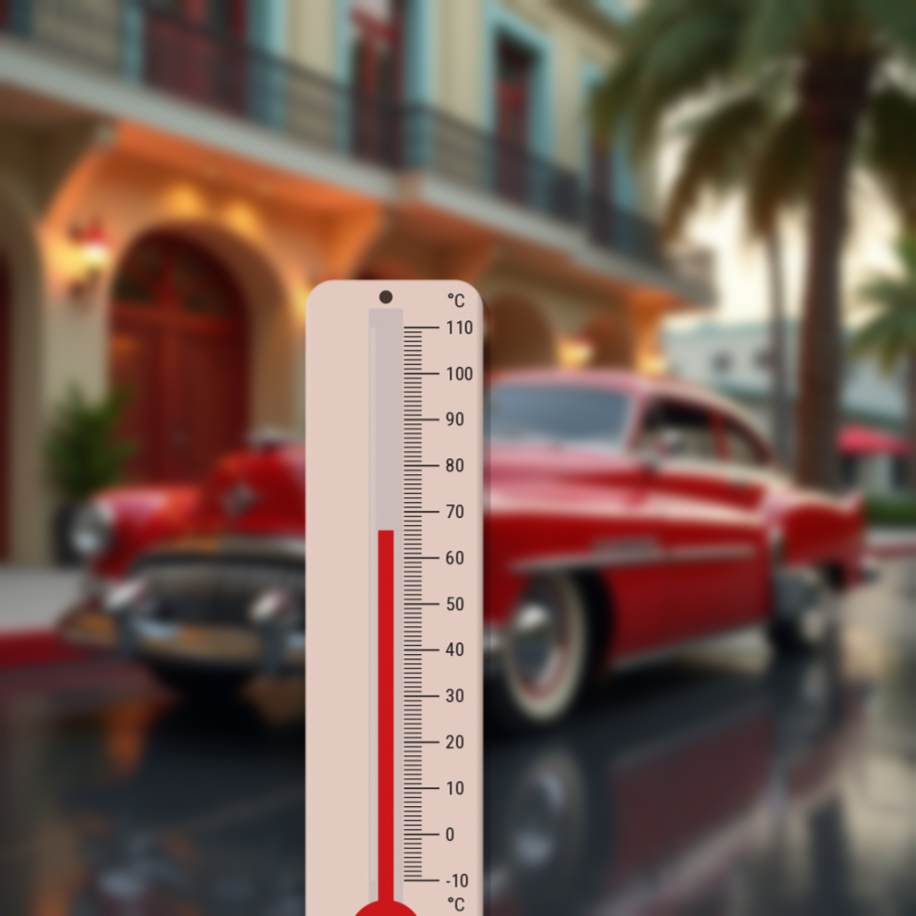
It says 66 °C
